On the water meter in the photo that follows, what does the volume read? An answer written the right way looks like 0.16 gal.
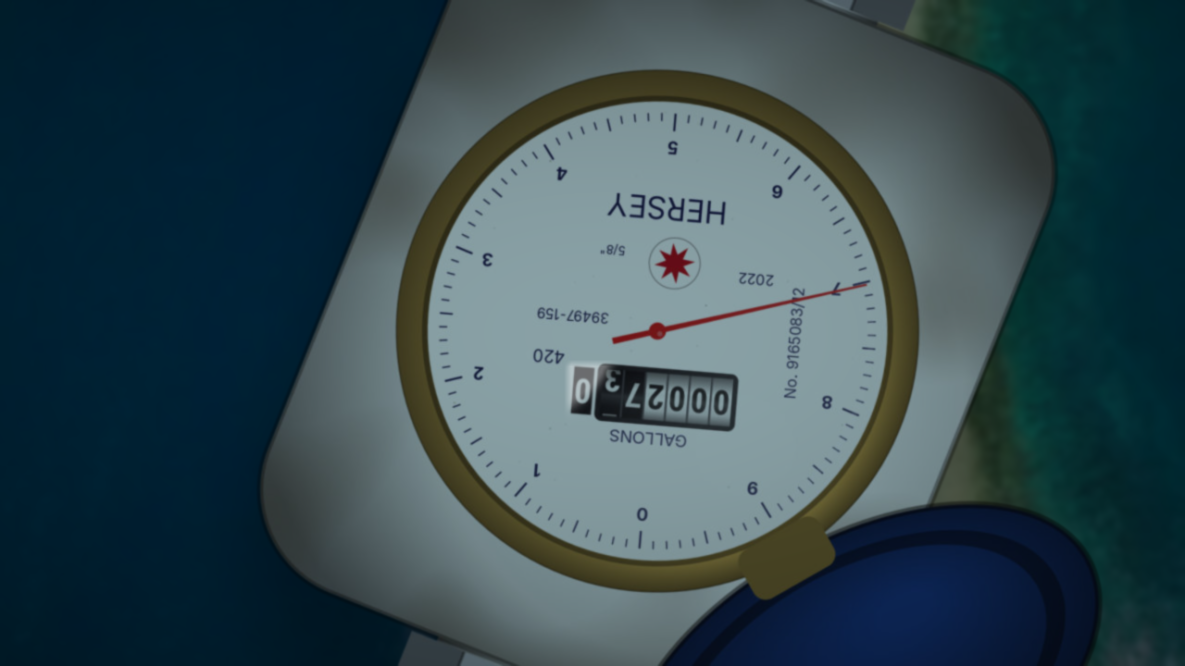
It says 2727.0 gal
